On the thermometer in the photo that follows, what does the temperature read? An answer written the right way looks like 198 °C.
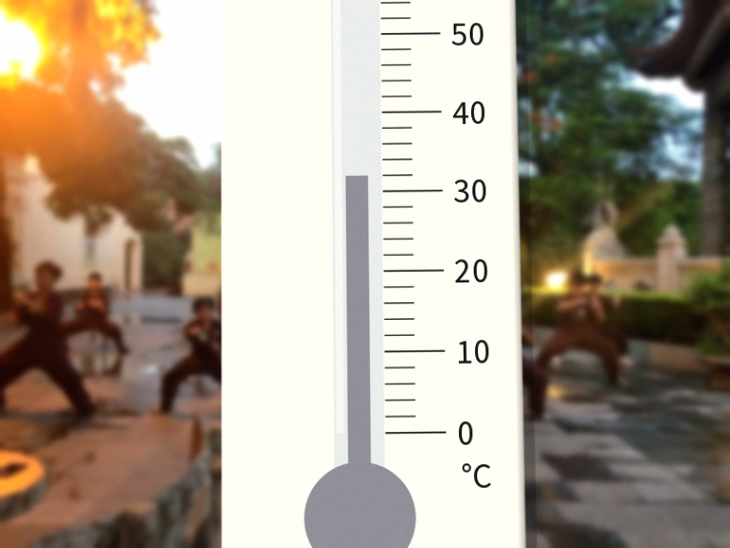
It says 32 °C
